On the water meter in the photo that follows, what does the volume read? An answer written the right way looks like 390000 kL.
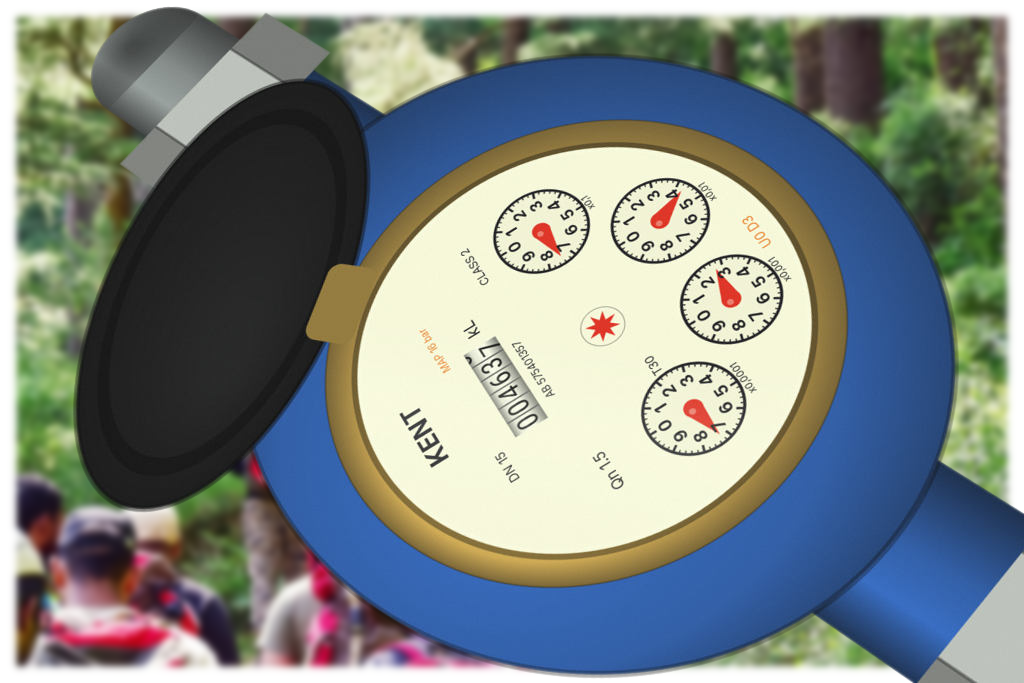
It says 4636.7427 kL
